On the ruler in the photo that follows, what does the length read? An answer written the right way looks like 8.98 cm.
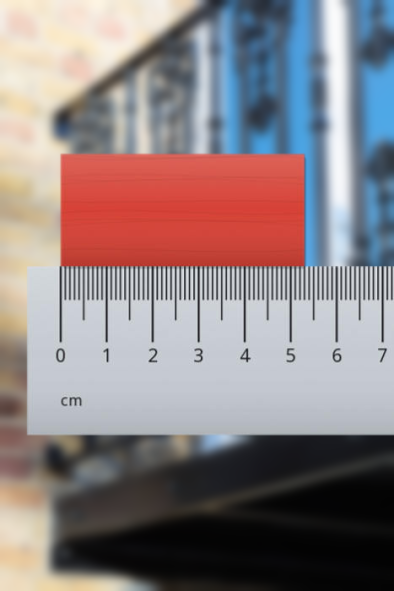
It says 5.3 cm
